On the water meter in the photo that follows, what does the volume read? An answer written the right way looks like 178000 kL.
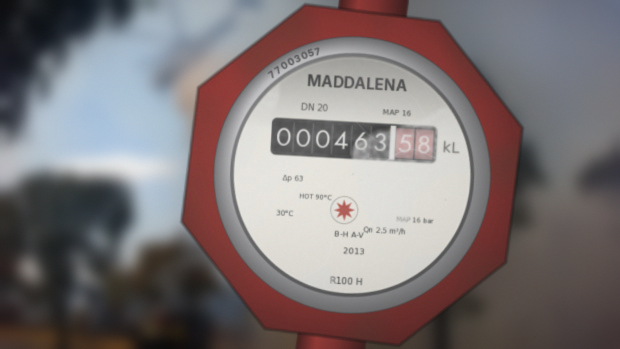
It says 463.58 kL
